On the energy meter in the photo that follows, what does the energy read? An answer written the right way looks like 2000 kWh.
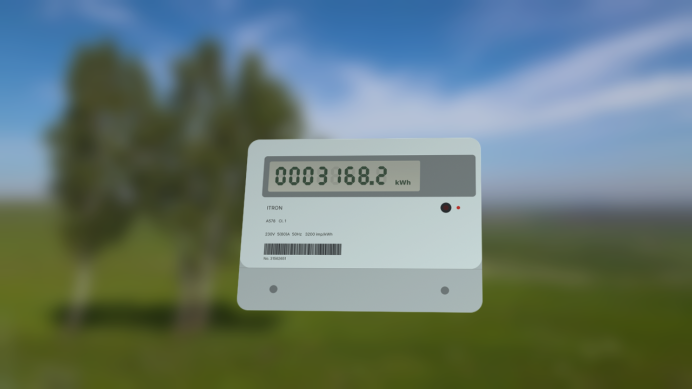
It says 3168.2 kWh
